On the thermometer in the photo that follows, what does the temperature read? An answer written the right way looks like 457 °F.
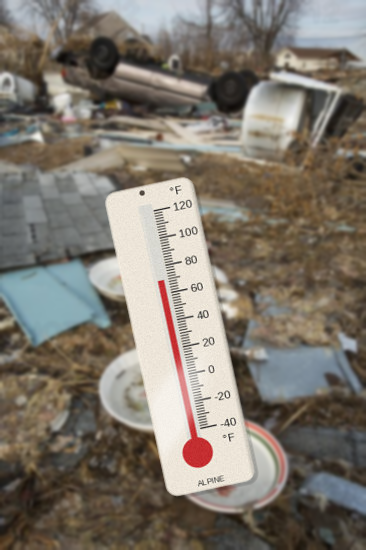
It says 70 °F
